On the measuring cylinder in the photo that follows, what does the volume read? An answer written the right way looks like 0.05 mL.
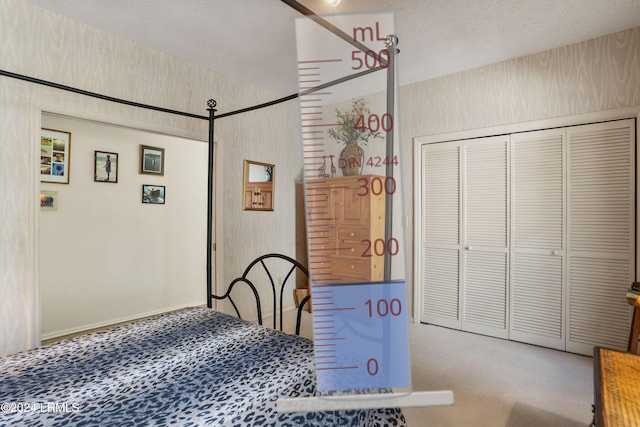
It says 140 mL
